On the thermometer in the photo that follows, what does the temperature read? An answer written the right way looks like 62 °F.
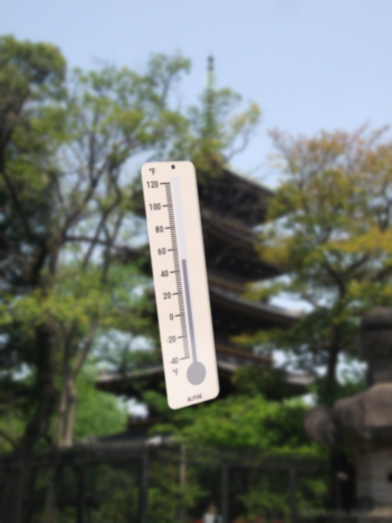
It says 50 °F
